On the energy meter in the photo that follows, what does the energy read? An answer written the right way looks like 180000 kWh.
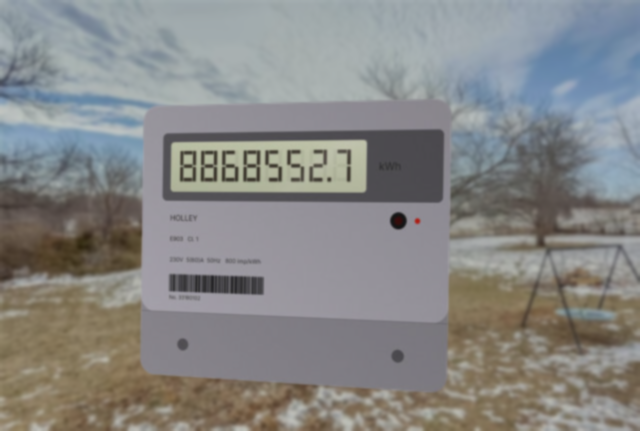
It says 8868552.7 kWh
